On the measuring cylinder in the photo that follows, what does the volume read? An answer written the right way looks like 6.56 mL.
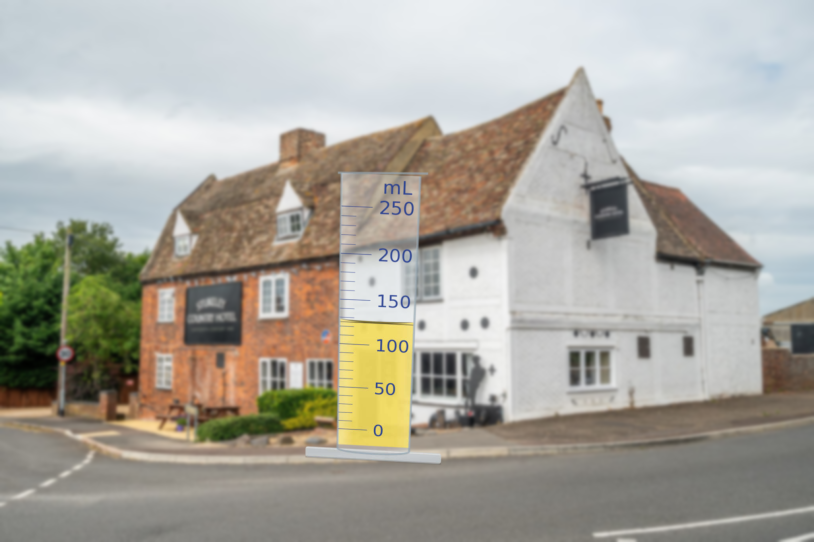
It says 125 mL
